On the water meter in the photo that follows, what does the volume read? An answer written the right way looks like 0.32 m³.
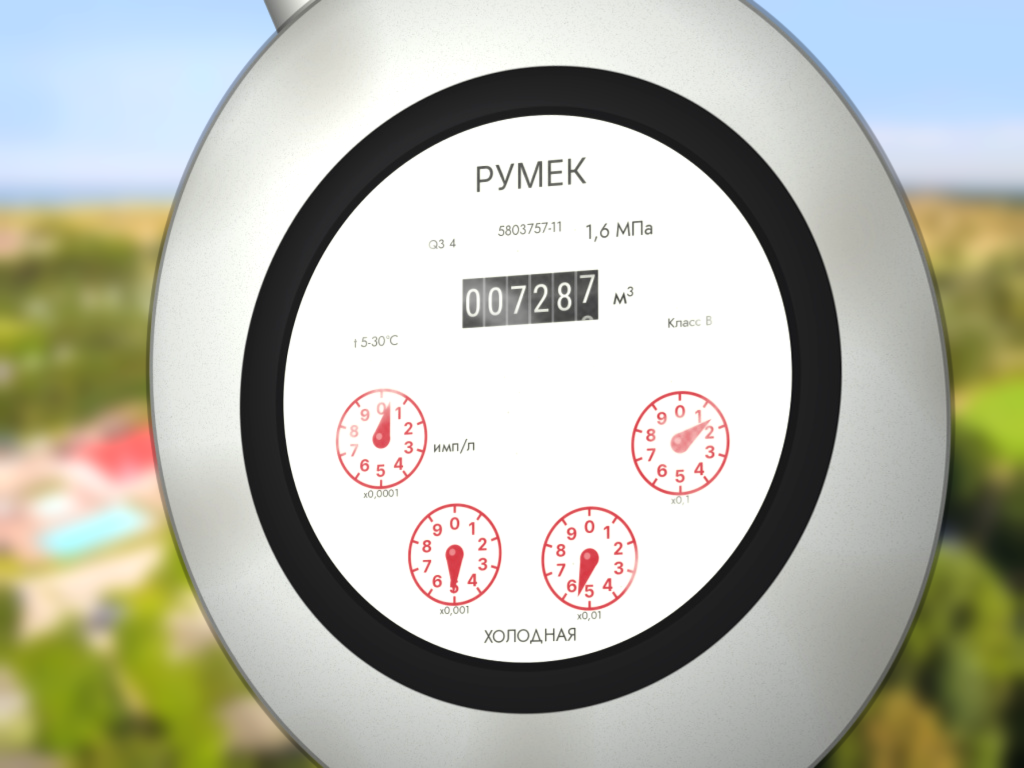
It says 7287.1550 m³
